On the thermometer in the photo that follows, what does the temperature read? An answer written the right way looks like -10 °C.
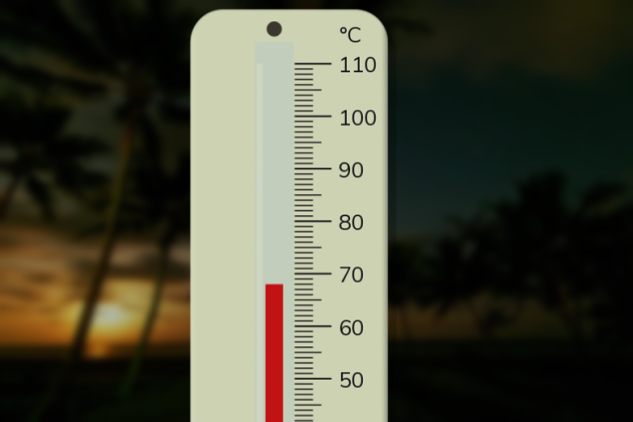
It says 68 °C
